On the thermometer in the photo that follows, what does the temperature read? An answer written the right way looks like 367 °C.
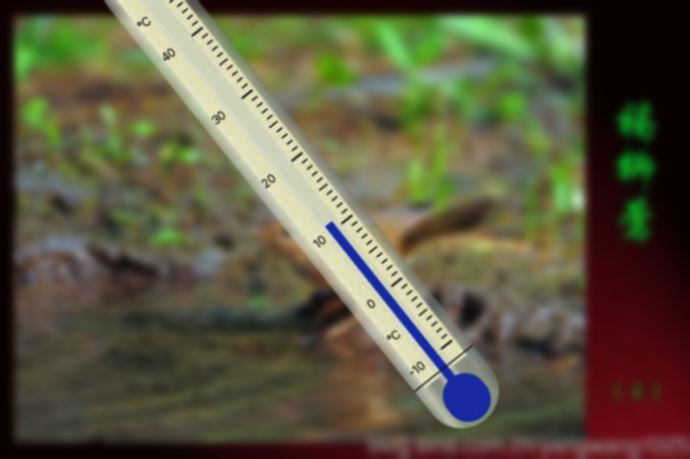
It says 11 °C
